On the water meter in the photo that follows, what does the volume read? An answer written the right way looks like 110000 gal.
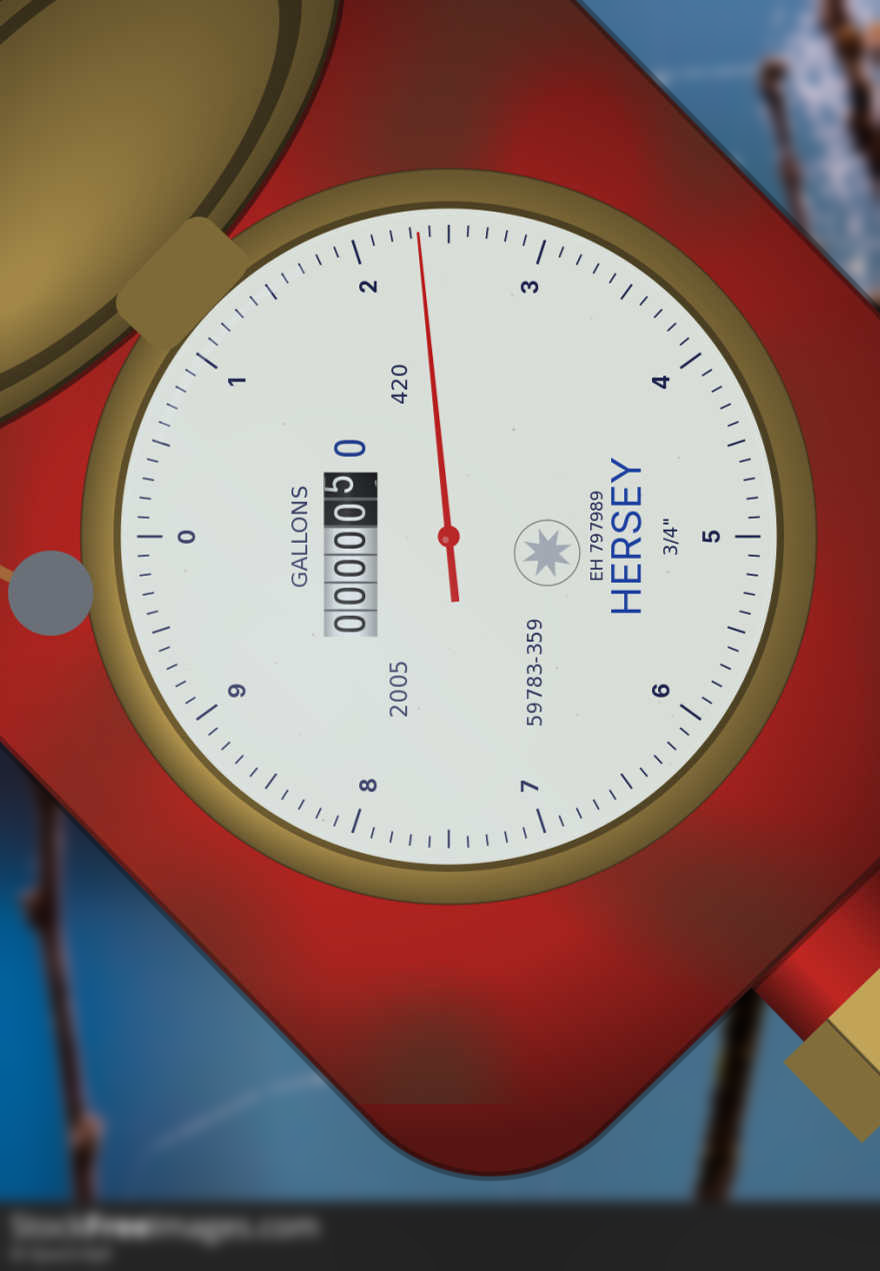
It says 52.3 gal
